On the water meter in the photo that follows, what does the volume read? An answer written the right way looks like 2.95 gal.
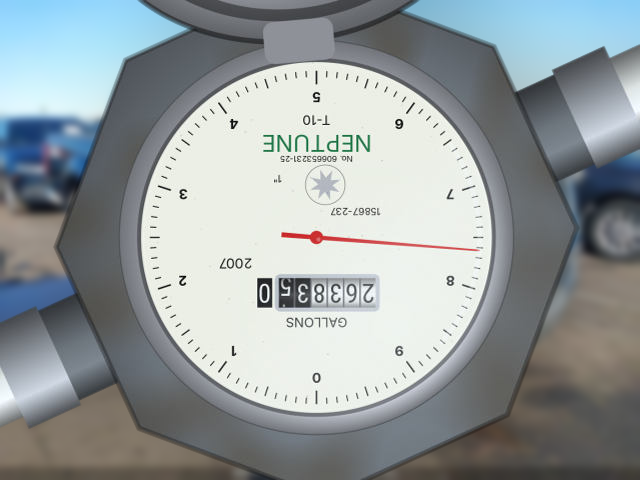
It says 2638347.6 gal
